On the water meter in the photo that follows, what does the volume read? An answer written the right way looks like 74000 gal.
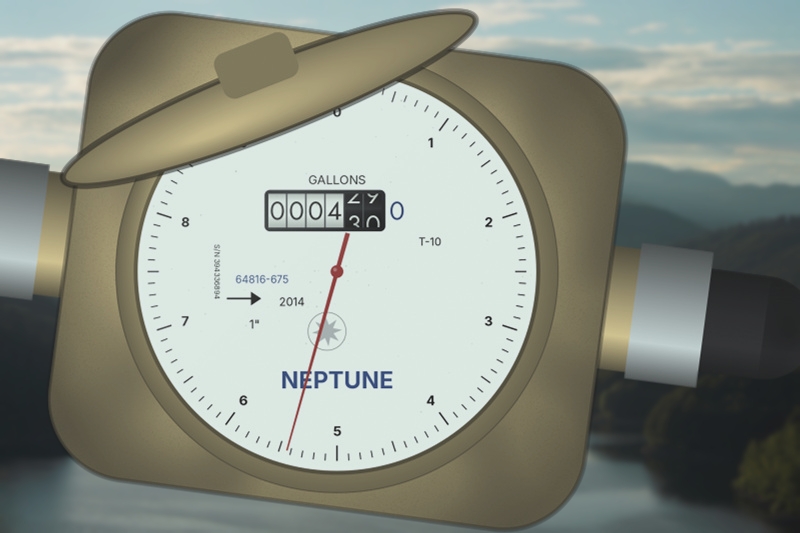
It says 4295.4 gal
